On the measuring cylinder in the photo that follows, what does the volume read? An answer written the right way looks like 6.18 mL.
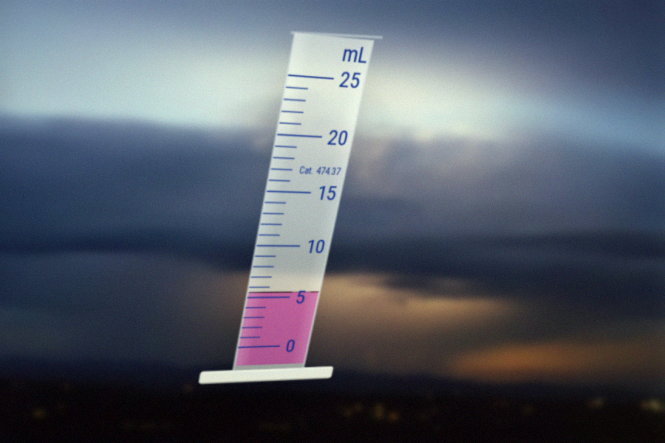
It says 5.5 mL
